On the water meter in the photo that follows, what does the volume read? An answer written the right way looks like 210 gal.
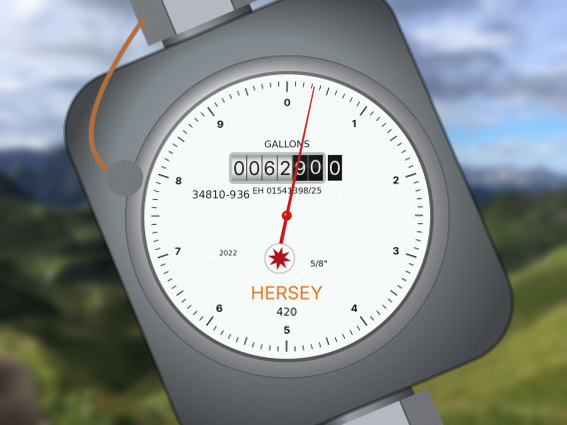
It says 62900.3 gal
